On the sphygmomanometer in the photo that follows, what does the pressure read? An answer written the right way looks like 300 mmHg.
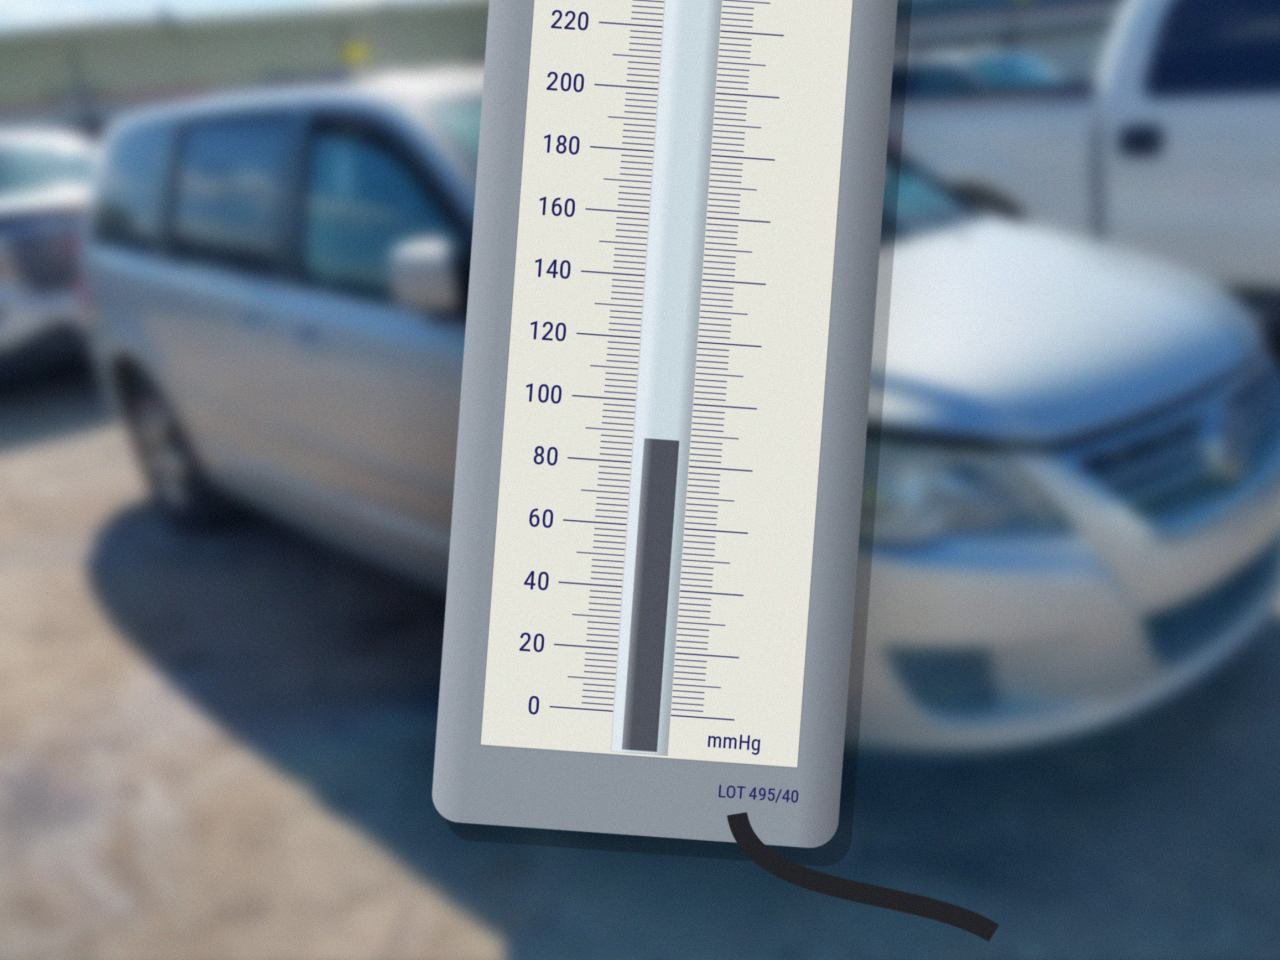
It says 88 mmHg
